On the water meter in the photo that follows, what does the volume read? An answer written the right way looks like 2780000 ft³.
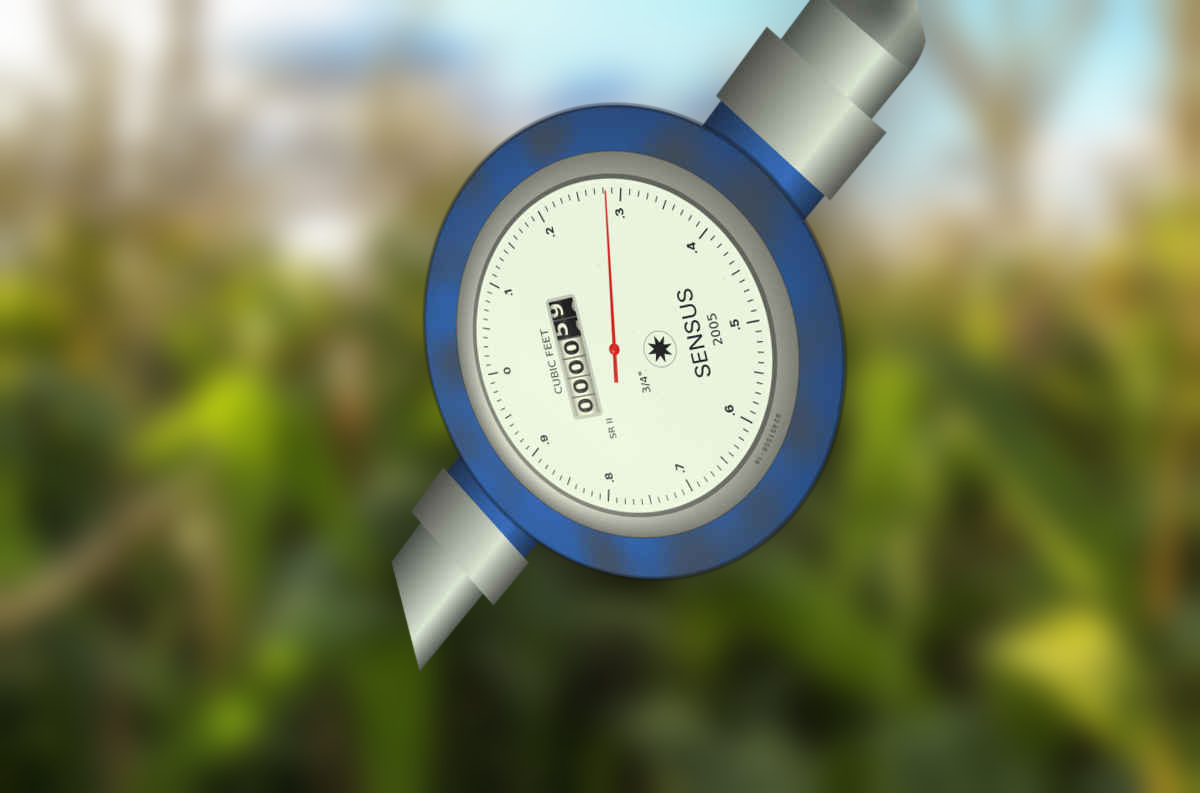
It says 59.28 ft³
